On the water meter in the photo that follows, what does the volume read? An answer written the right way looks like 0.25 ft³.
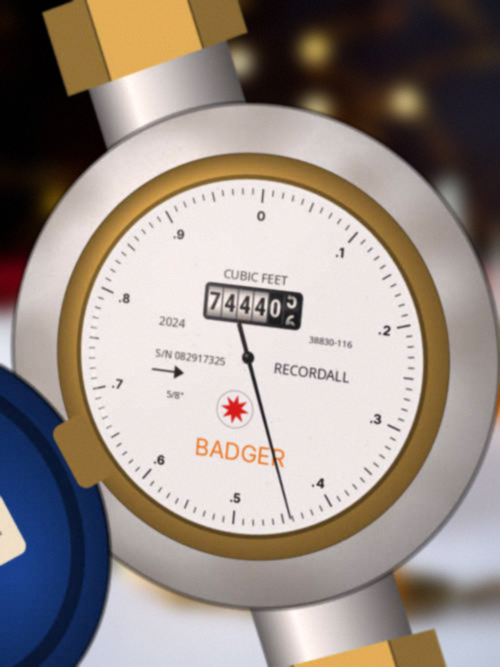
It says 744405.44 ft³
